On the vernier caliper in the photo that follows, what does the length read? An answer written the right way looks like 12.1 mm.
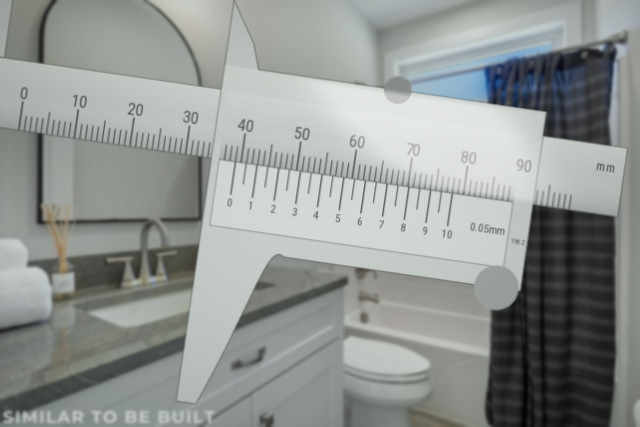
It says 39.0 mm
